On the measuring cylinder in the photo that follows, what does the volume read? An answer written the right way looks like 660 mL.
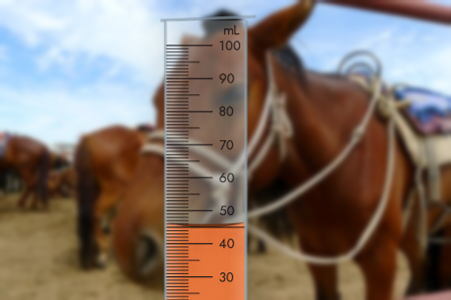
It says 45 mL
